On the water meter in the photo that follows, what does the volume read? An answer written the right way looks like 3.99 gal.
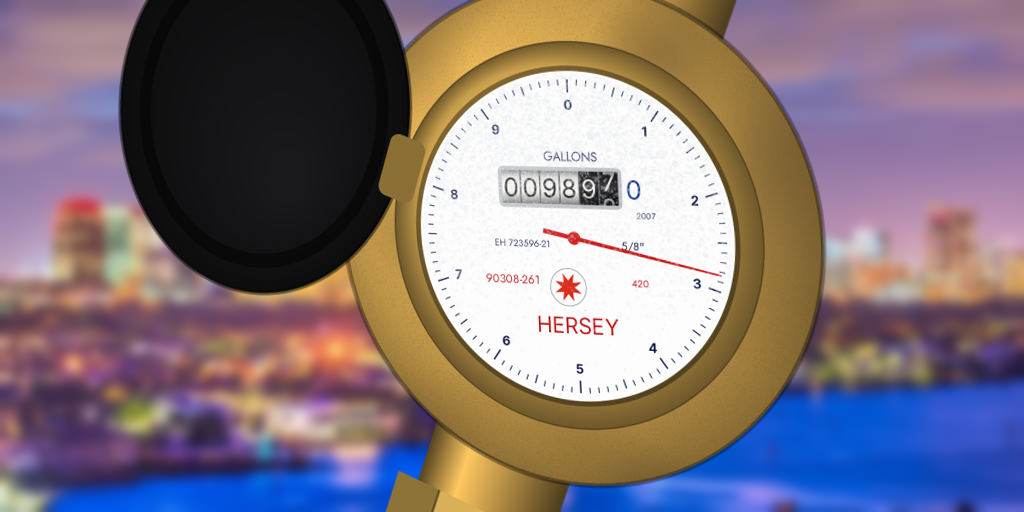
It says 98972.8 gal
